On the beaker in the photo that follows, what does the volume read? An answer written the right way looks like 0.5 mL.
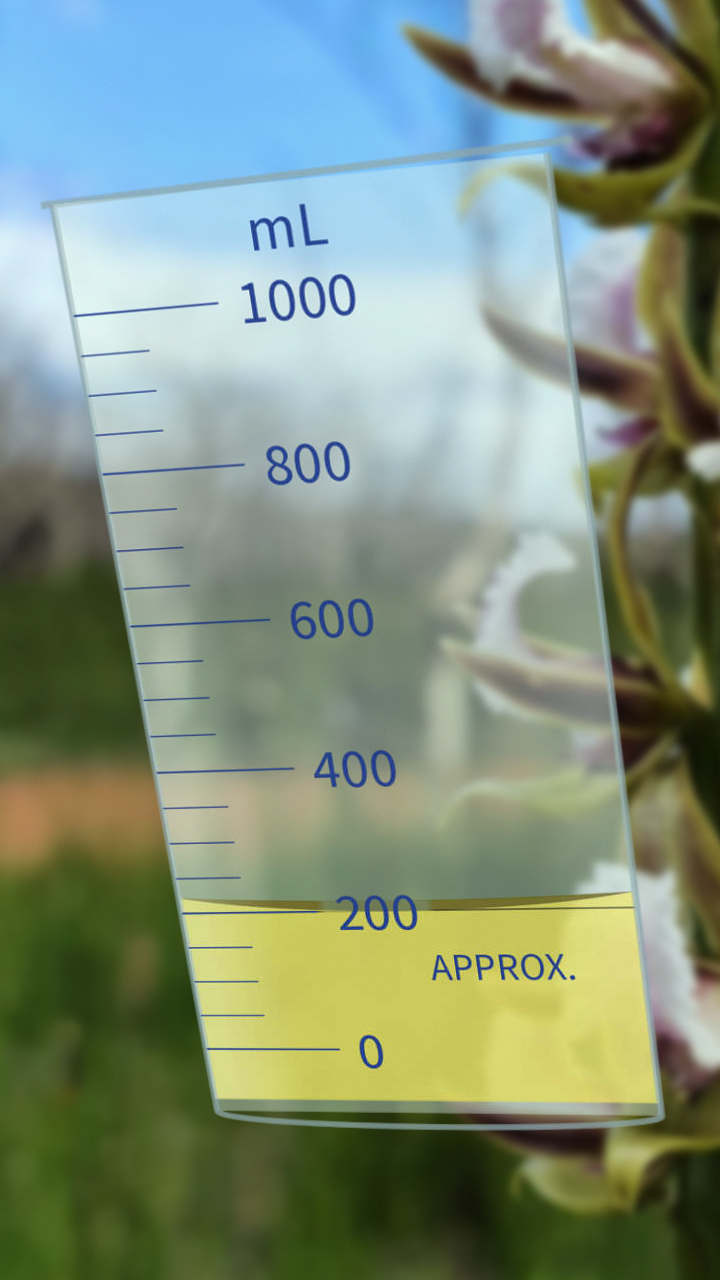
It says 200 mL
